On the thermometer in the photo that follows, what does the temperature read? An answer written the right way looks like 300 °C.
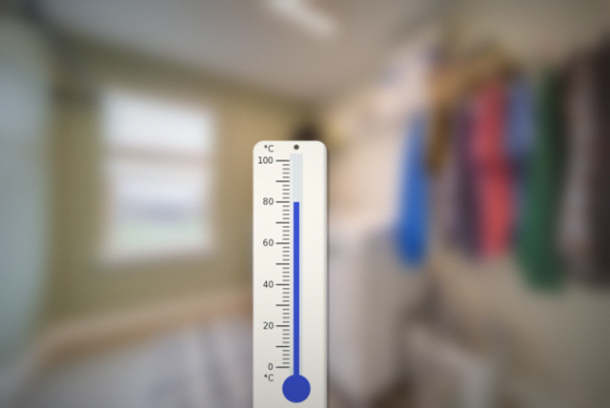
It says 80 °C
